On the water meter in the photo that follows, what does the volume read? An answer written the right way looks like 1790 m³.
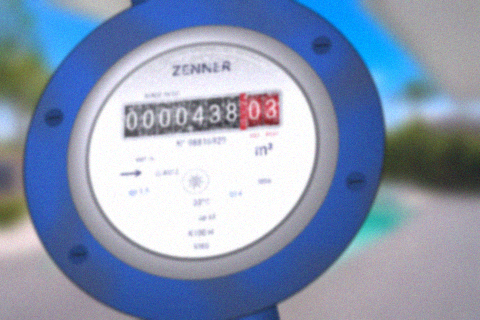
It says 438.03 m³
